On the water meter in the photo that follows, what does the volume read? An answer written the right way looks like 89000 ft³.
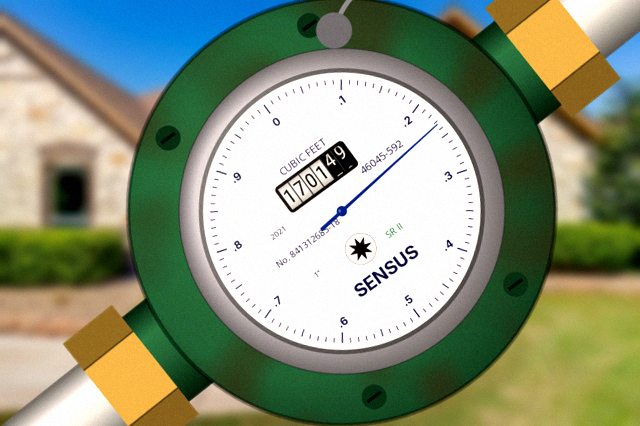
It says 170149.23 ft³
